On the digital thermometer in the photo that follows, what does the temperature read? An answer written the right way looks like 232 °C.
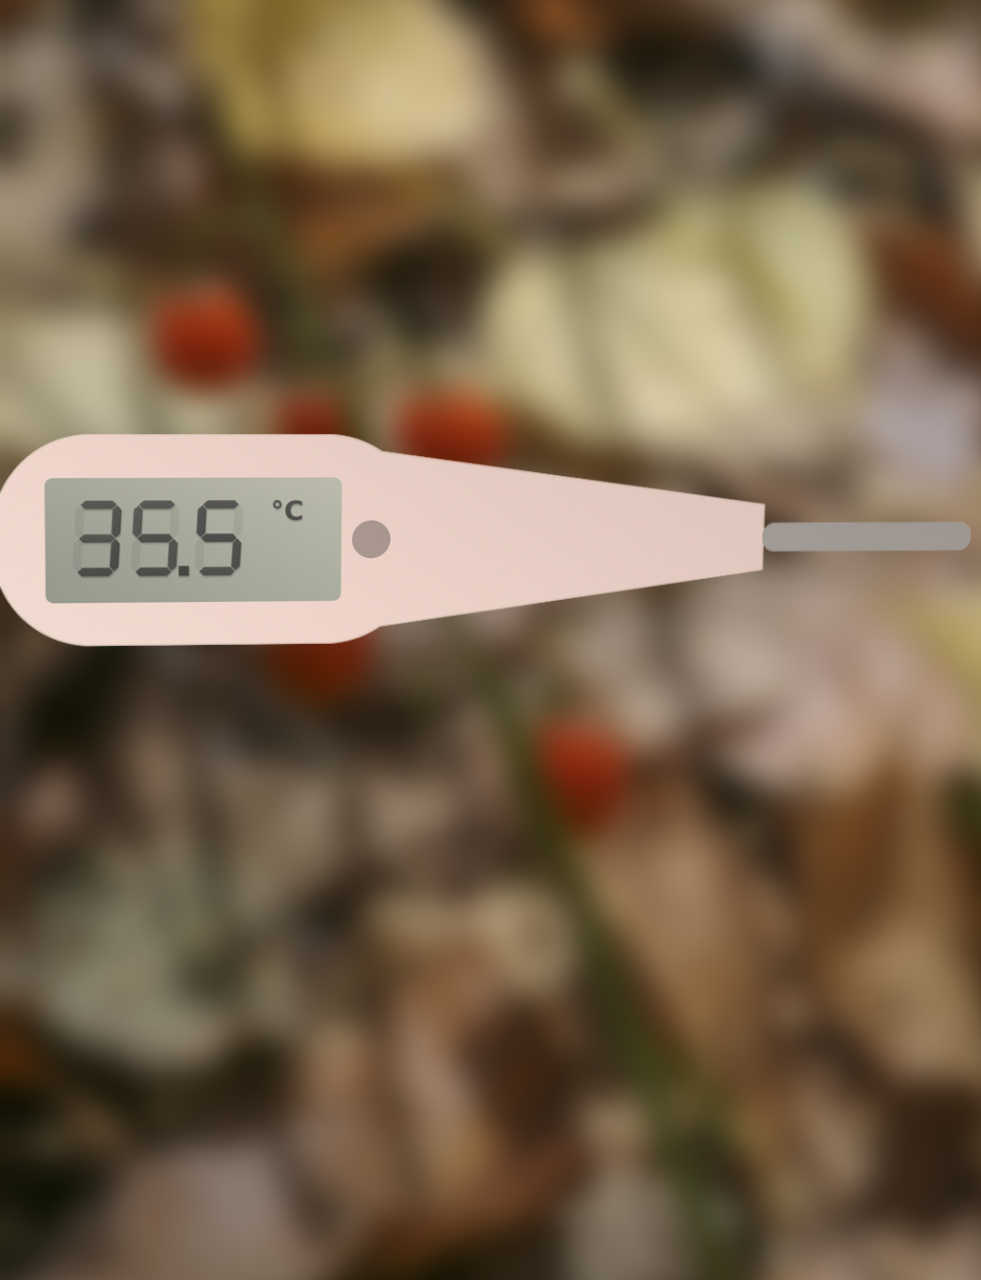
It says 35.5 °C
